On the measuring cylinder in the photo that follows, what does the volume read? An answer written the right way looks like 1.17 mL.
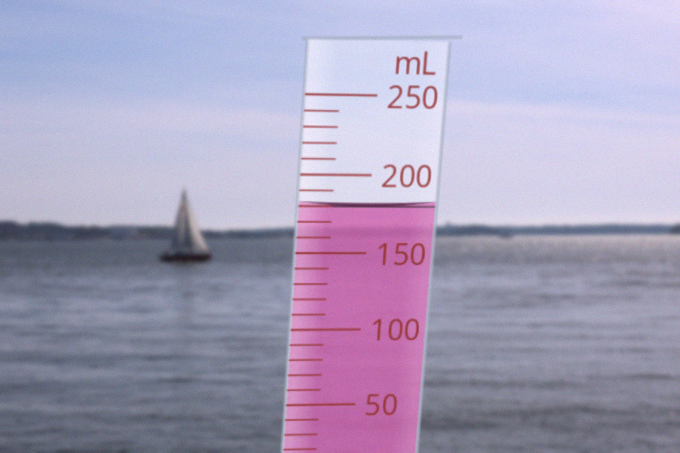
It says 180 mL
